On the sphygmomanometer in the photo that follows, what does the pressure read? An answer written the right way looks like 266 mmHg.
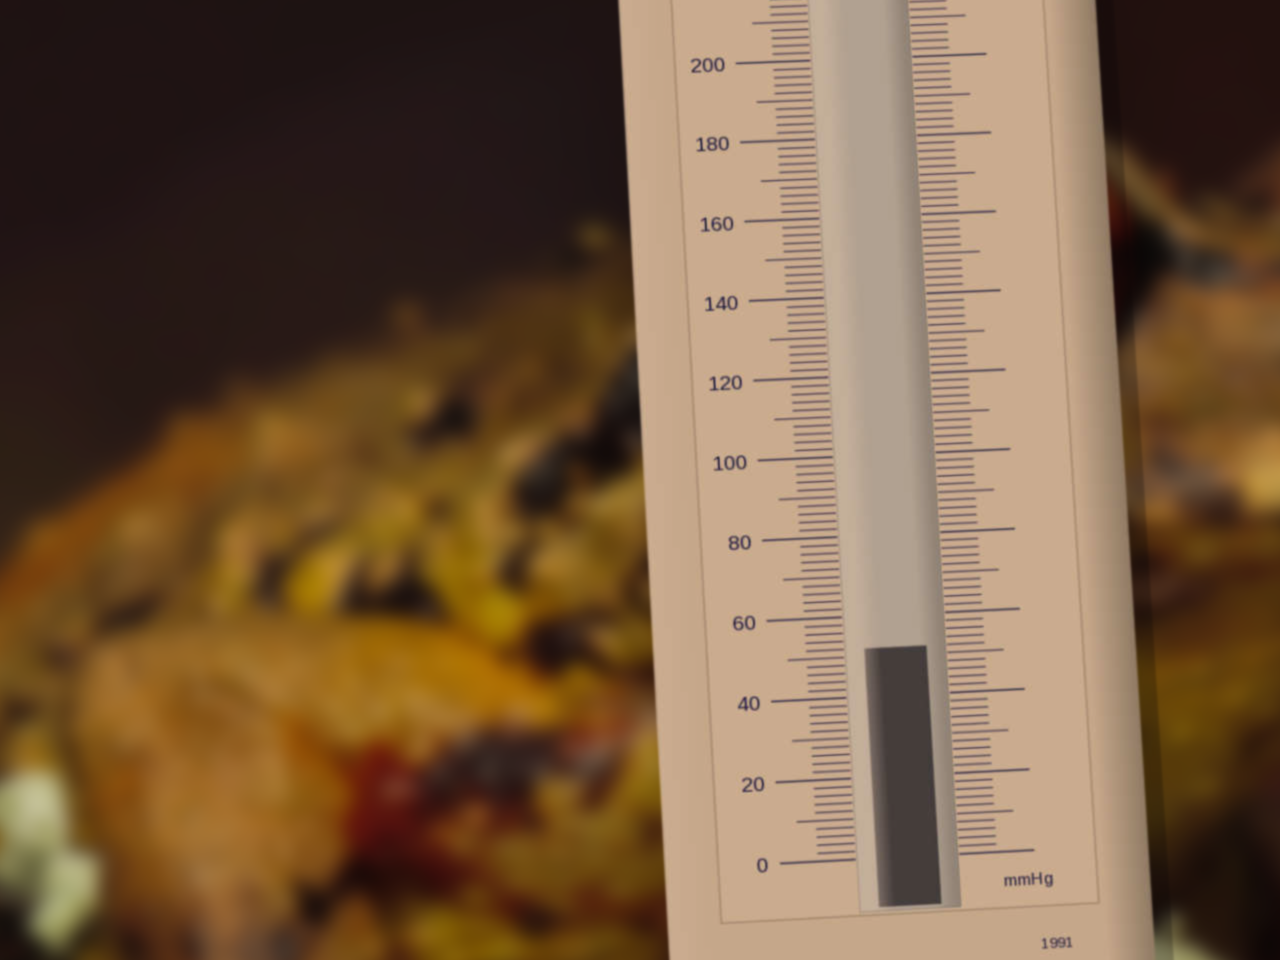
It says 52 mmHg
